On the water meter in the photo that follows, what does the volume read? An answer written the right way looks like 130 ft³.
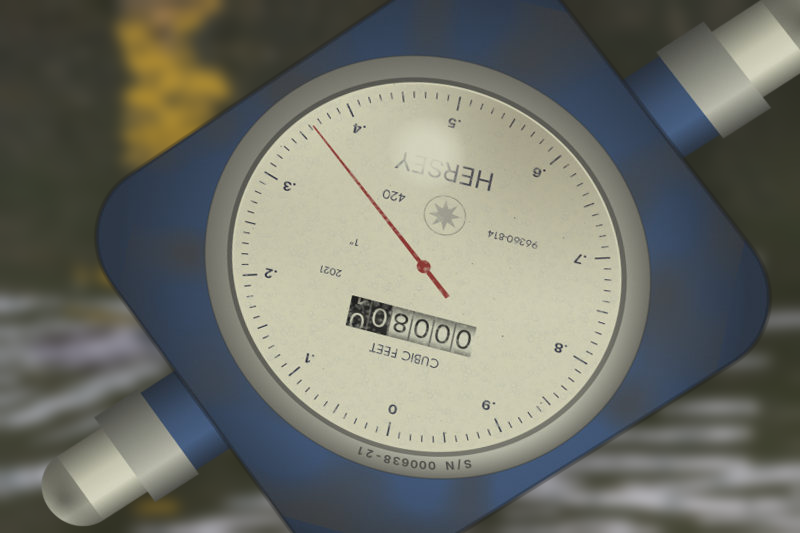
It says 800.36 ft³
